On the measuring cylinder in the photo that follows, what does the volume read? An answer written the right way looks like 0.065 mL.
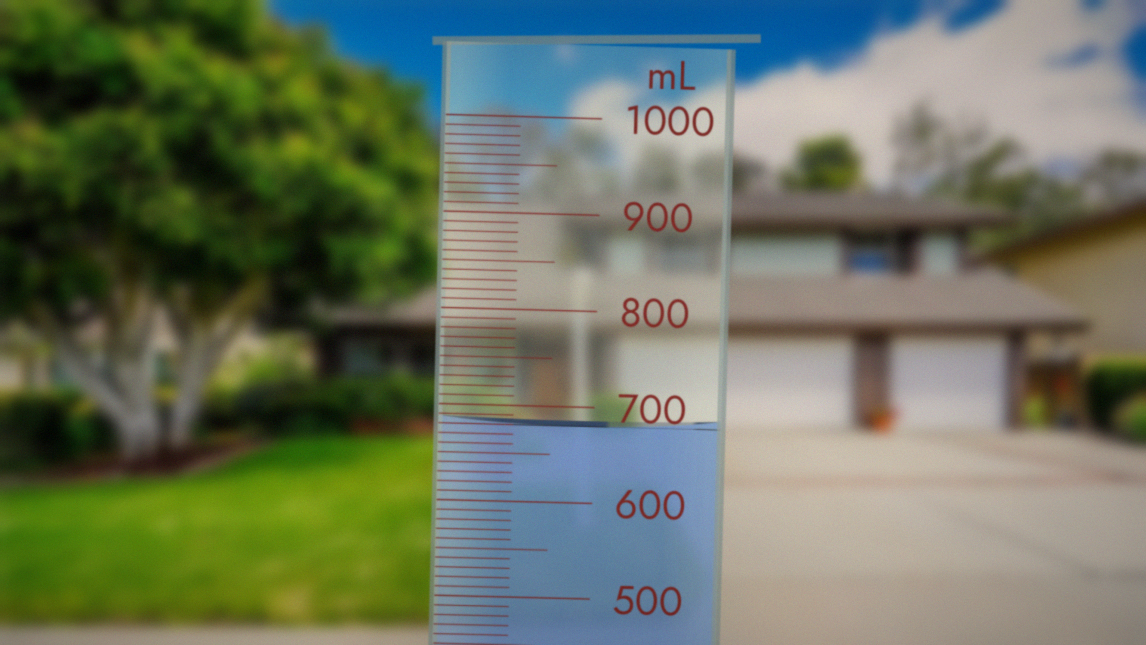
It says 680 mL
